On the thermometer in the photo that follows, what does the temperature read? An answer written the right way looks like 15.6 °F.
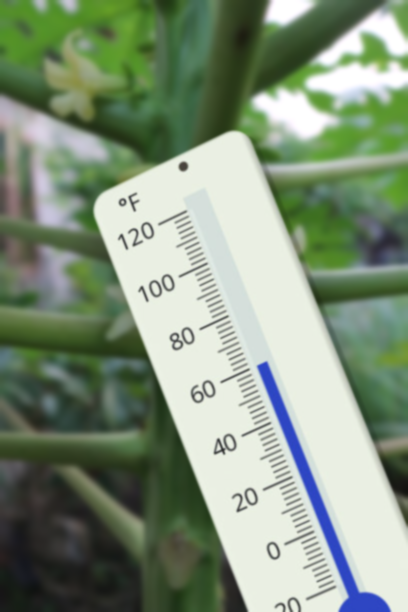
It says 60 °F
